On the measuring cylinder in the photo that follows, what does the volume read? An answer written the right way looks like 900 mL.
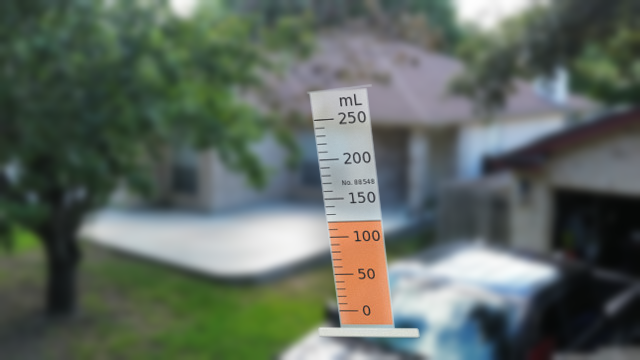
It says 120 mL
